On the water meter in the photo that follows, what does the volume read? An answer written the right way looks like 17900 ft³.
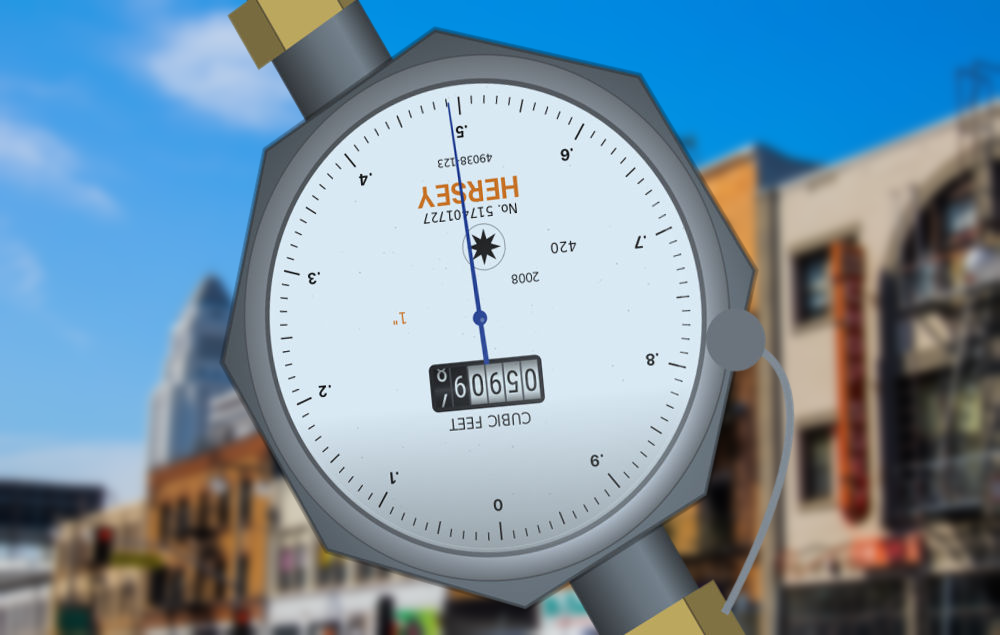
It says 59097.49 ft³
